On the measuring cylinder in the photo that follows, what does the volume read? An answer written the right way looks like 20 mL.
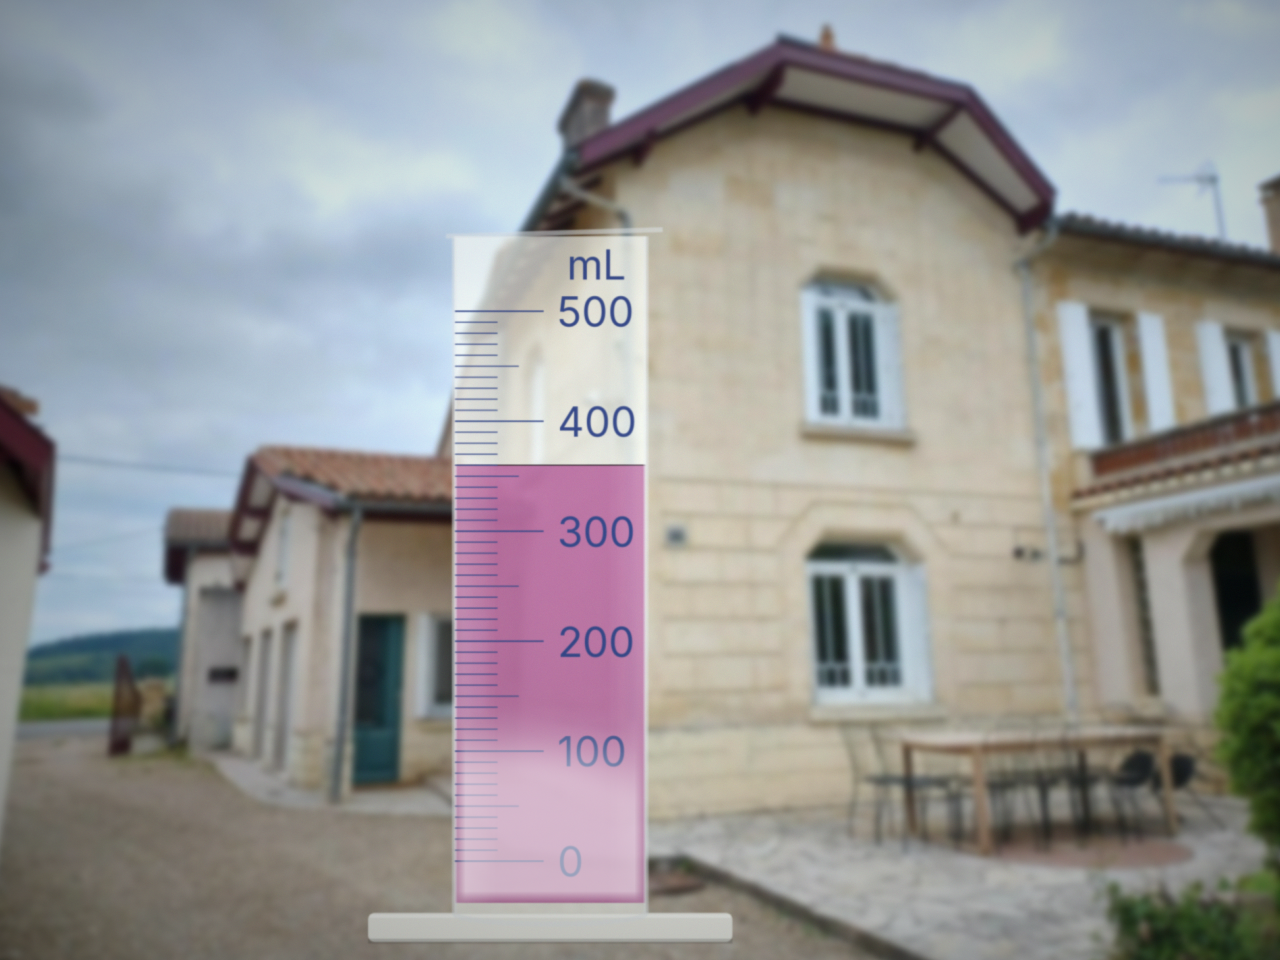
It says 360 mL
